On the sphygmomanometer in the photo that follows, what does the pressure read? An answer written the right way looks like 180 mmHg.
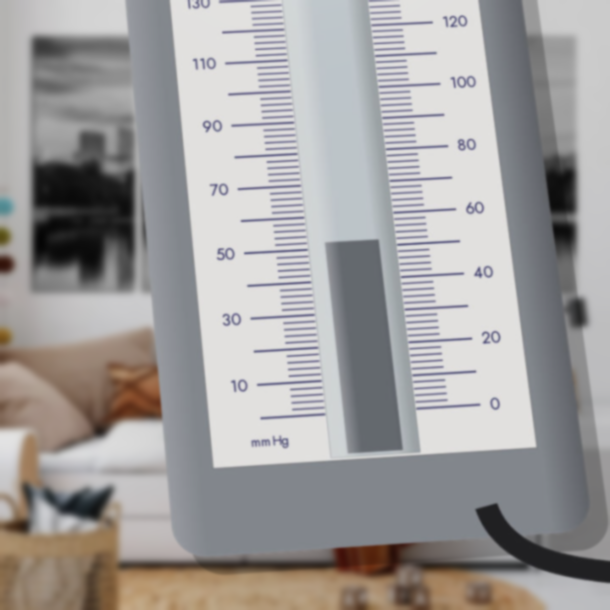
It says 52 mmHg
